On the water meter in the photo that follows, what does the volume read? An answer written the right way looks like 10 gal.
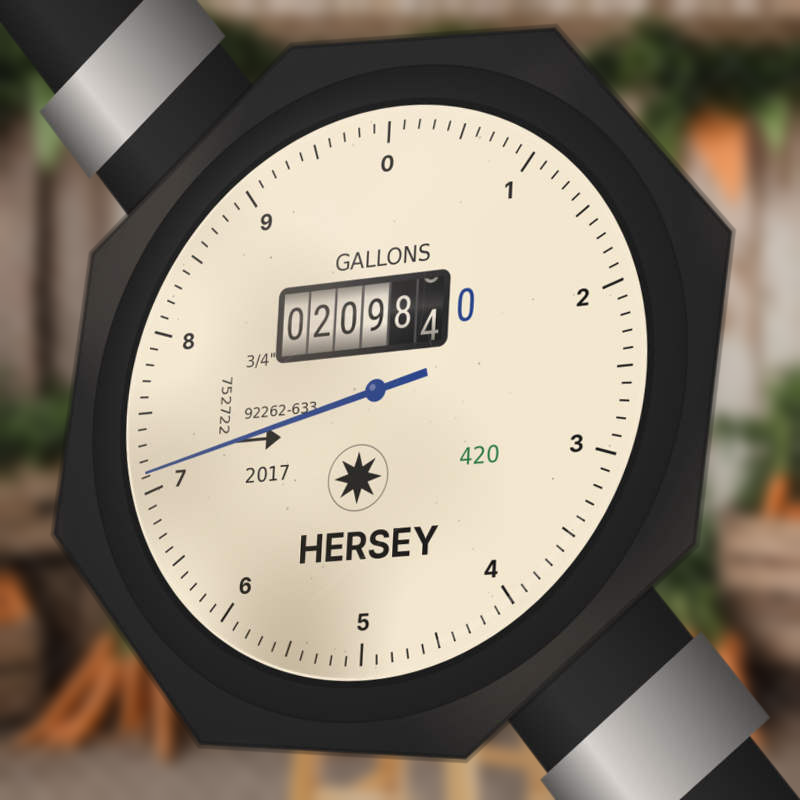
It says 209837.1 gal
